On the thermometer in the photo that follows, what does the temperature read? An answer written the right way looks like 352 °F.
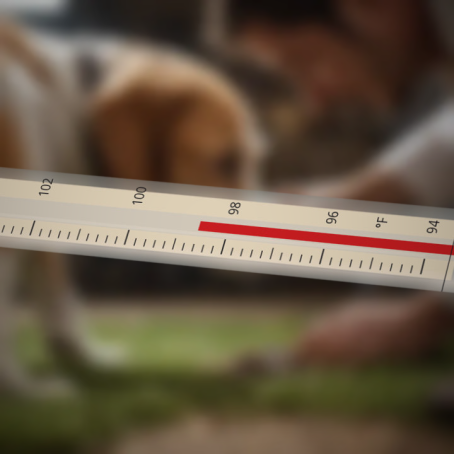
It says 98.6 °F
